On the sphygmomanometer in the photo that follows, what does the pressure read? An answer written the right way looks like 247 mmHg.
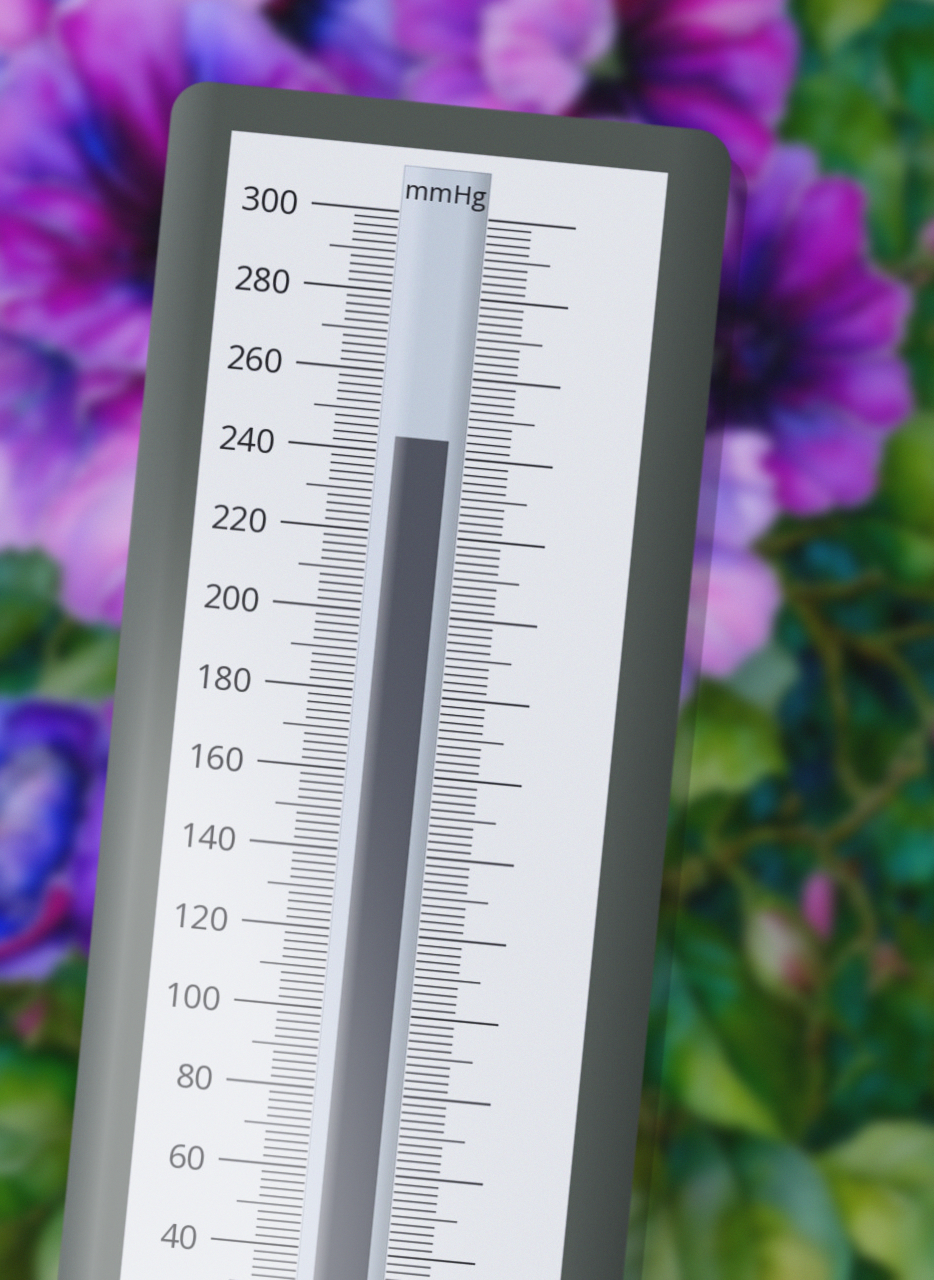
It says 244 mmHg
